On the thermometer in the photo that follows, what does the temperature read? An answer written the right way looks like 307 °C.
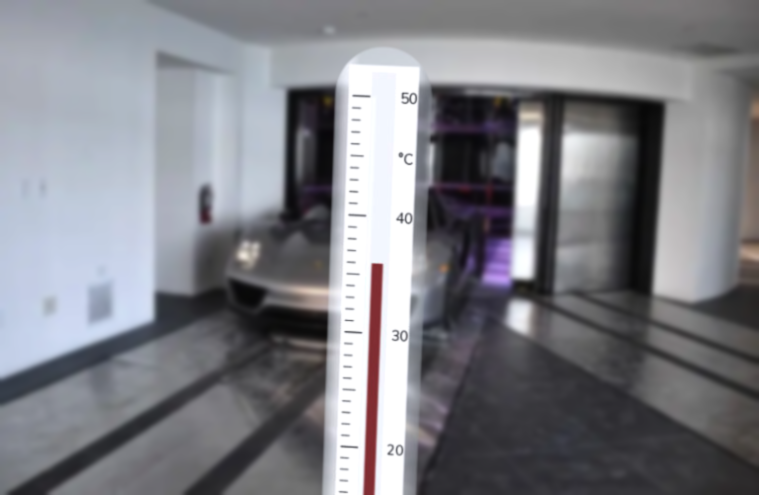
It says 36 °C
